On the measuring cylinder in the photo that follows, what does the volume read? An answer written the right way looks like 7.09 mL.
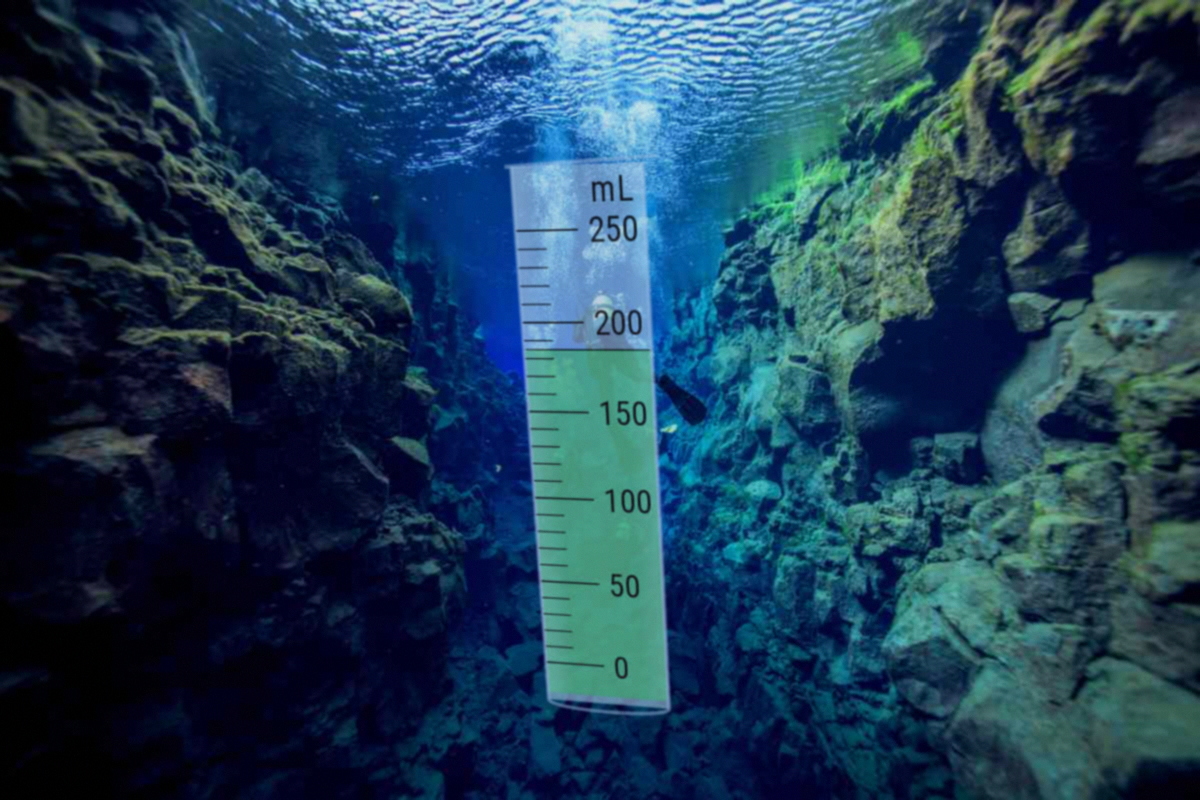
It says 185 mL
